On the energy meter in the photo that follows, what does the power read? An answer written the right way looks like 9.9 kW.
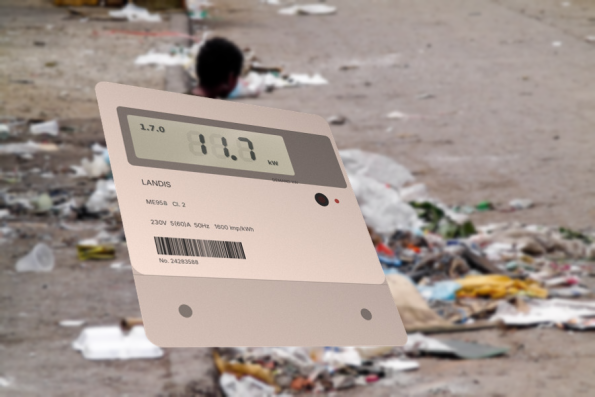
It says 11.7 kW
